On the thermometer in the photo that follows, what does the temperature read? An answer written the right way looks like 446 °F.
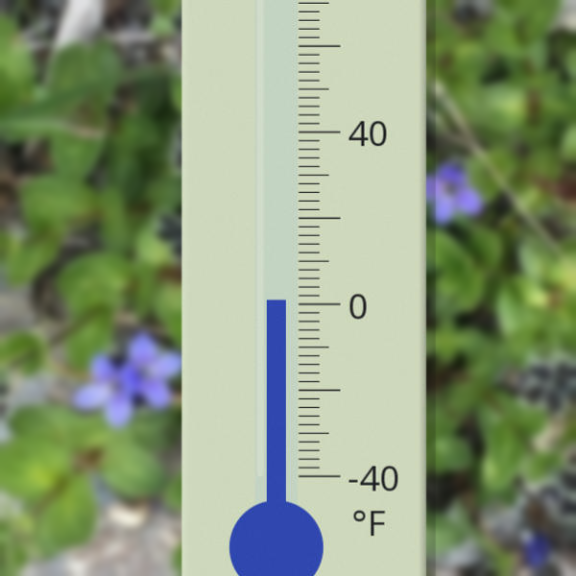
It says 1 °F
